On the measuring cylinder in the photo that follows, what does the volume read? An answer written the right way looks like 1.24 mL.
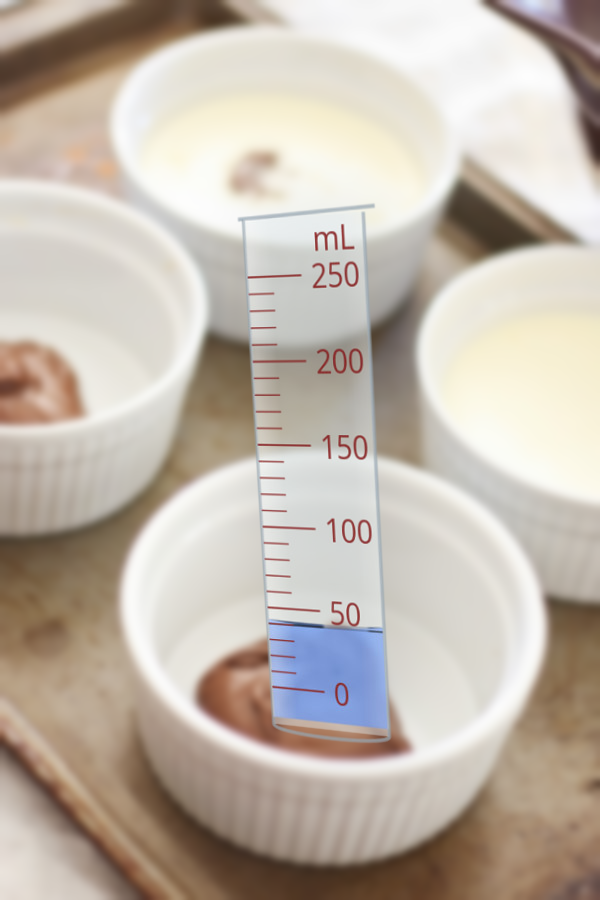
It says 40 mL
